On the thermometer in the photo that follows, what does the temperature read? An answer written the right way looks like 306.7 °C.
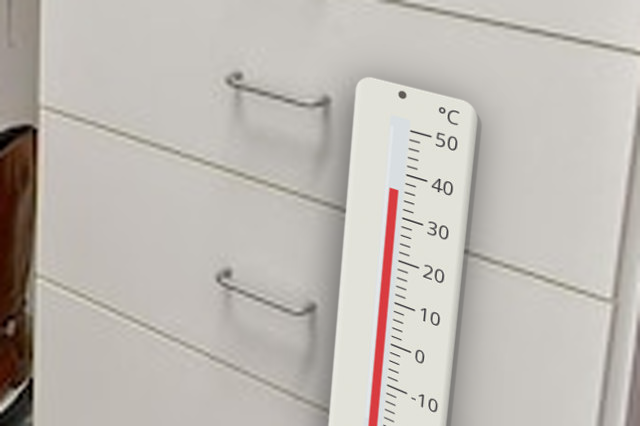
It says 36 °C
